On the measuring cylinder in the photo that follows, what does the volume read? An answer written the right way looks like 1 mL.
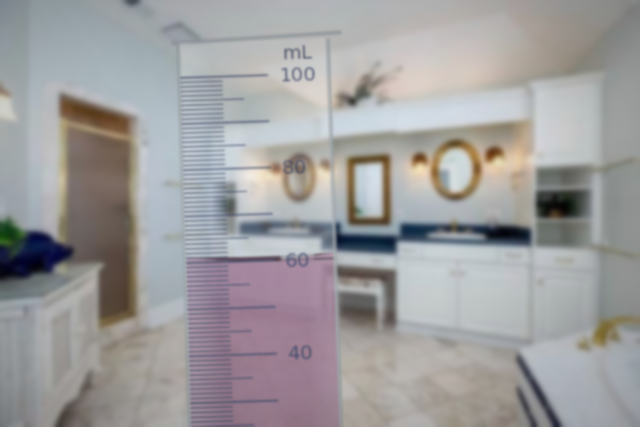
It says 60 mL
